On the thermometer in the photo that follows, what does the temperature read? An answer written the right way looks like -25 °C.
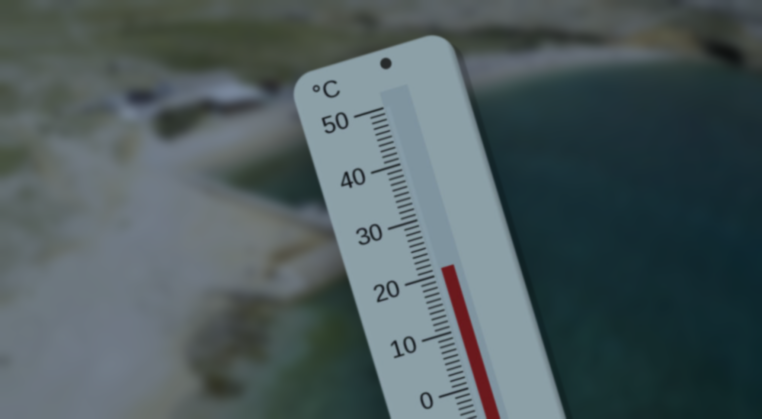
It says 21 °C
